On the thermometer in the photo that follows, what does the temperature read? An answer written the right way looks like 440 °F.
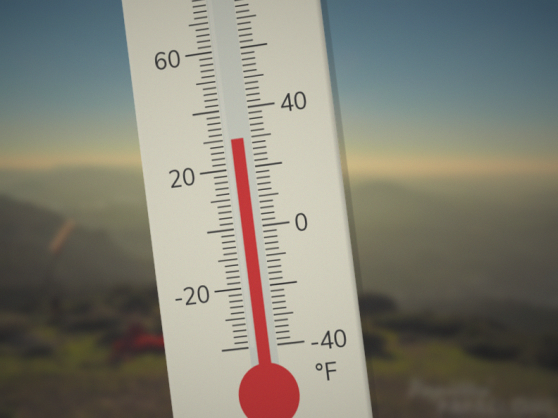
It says 30 °F
